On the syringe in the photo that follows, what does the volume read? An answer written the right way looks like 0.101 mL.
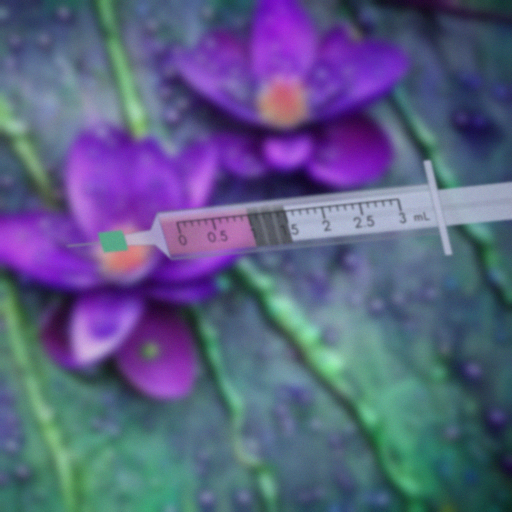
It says 1 mL
